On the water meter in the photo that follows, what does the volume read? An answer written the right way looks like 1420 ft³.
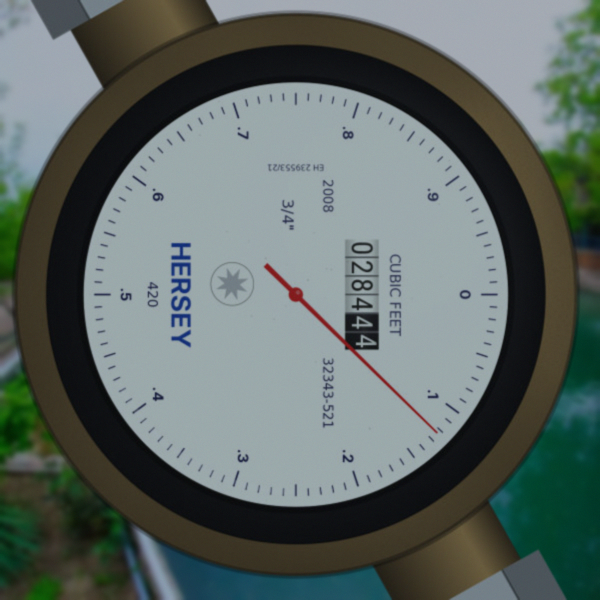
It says 28444.12 ft³
